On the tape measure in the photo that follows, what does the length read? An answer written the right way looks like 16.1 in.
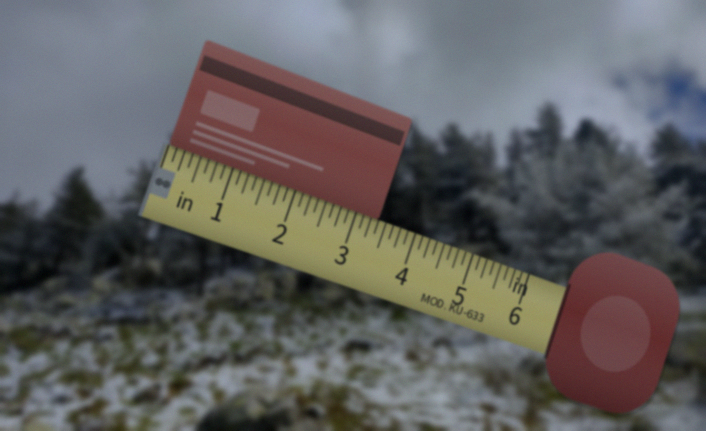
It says 3.375 in
